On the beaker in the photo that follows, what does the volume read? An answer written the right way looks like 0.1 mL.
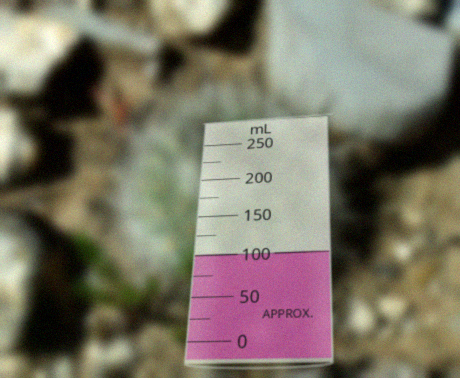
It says 100 mL
